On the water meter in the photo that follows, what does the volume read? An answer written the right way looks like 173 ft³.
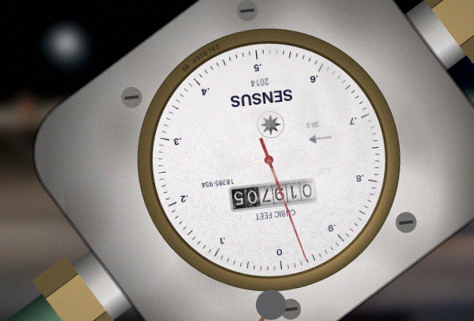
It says 19704.96 ft³
